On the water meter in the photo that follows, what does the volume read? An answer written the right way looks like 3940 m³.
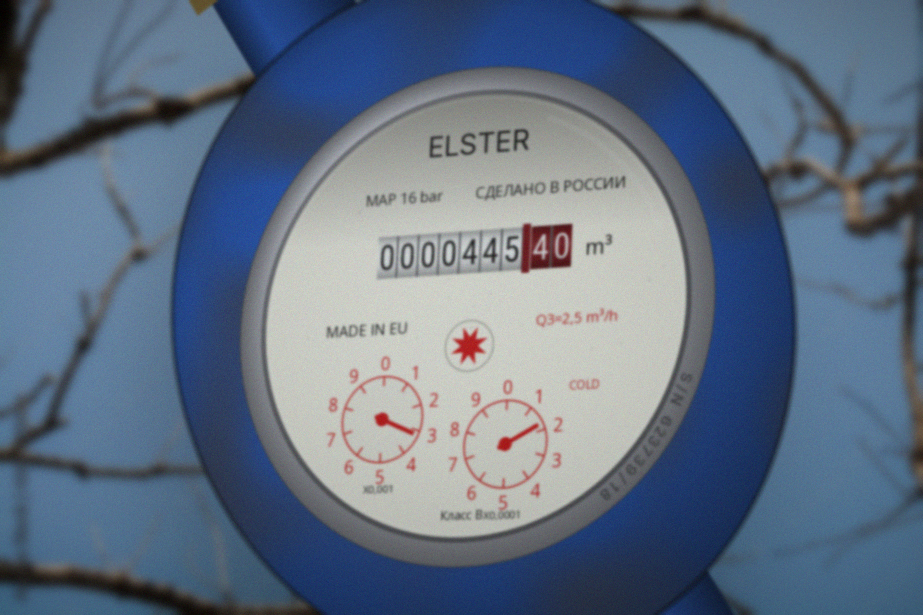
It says 445.4031 m³
